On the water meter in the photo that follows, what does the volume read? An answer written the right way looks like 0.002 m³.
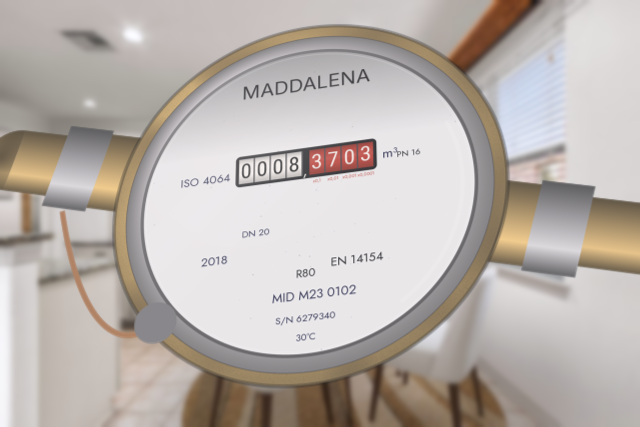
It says 8.3703 m³
